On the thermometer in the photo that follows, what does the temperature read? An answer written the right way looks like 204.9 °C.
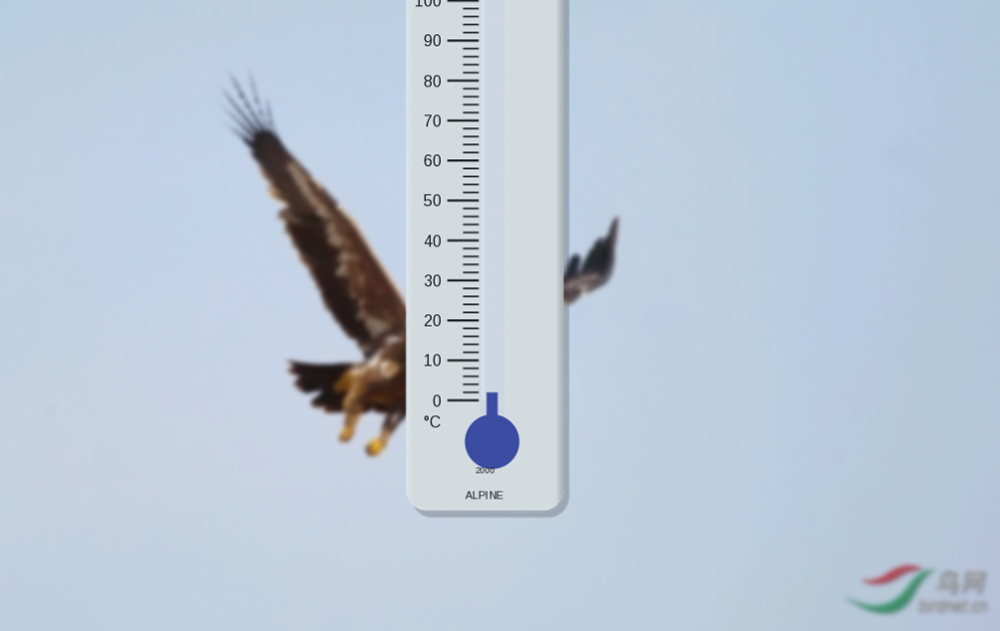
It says 2 °C
